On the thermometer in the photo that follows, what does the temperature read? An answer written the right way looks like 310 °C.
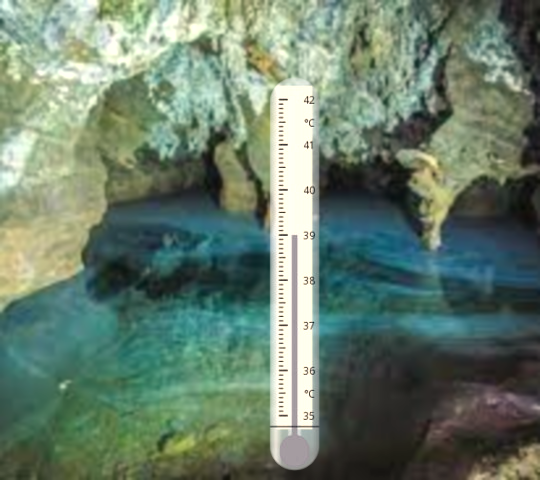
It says 39 °C
